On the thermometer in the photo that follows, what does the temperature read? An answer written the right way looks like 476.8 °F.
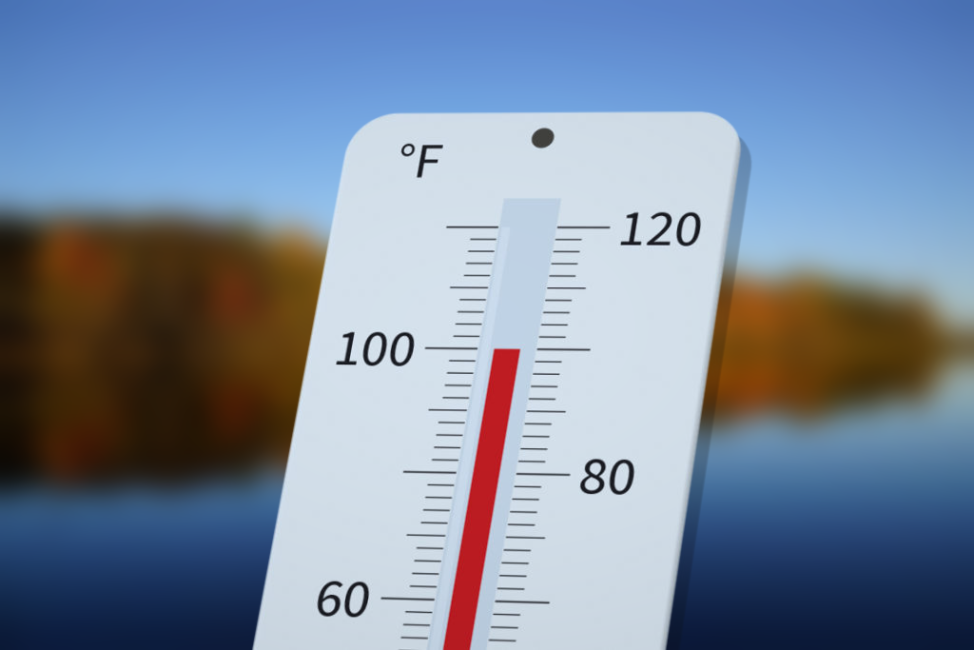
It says 100 °F
